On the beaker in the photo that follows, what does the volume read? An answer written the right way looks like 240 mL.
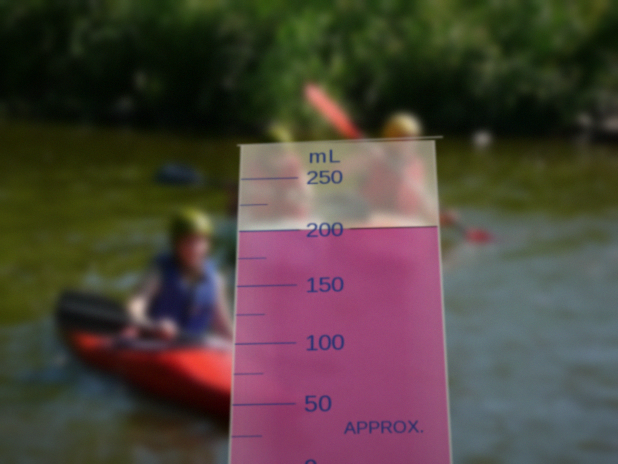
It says 200 mL
